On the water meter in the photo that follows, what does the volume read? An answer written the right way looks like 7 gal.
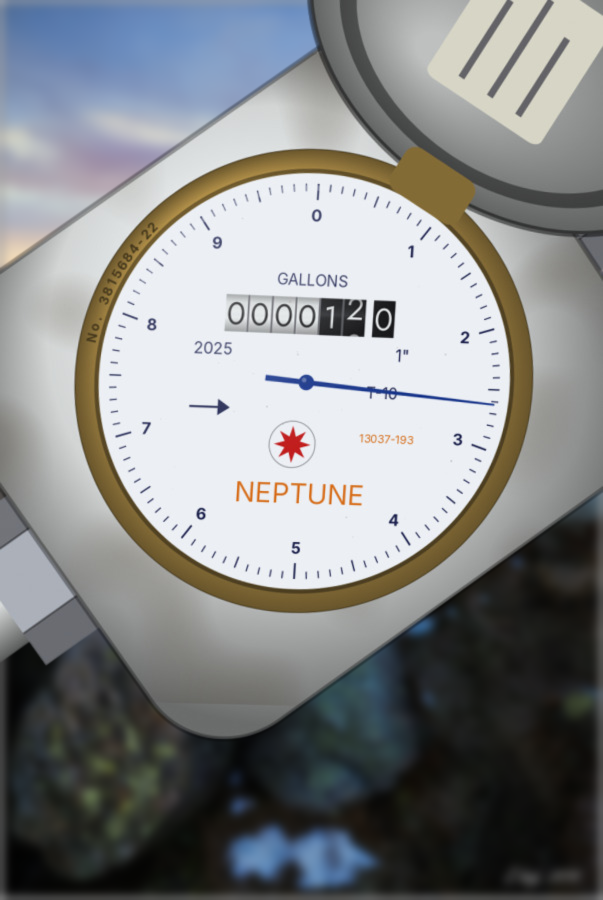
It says 122.6 gal
